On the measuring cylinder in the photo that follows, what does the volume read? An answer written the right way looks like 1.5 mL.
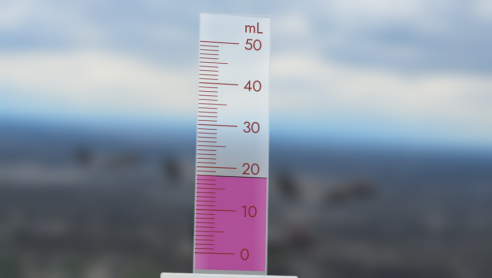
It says 18 mL
